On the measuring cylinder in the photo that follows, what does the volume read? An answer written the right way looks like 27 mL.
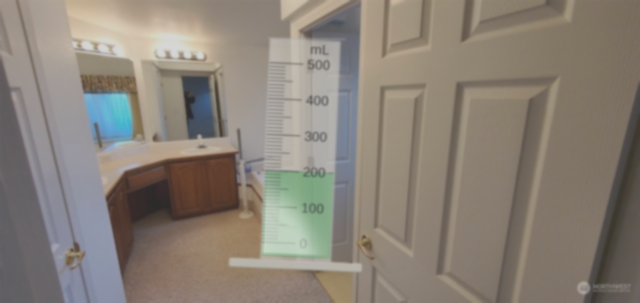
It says 200 mL
